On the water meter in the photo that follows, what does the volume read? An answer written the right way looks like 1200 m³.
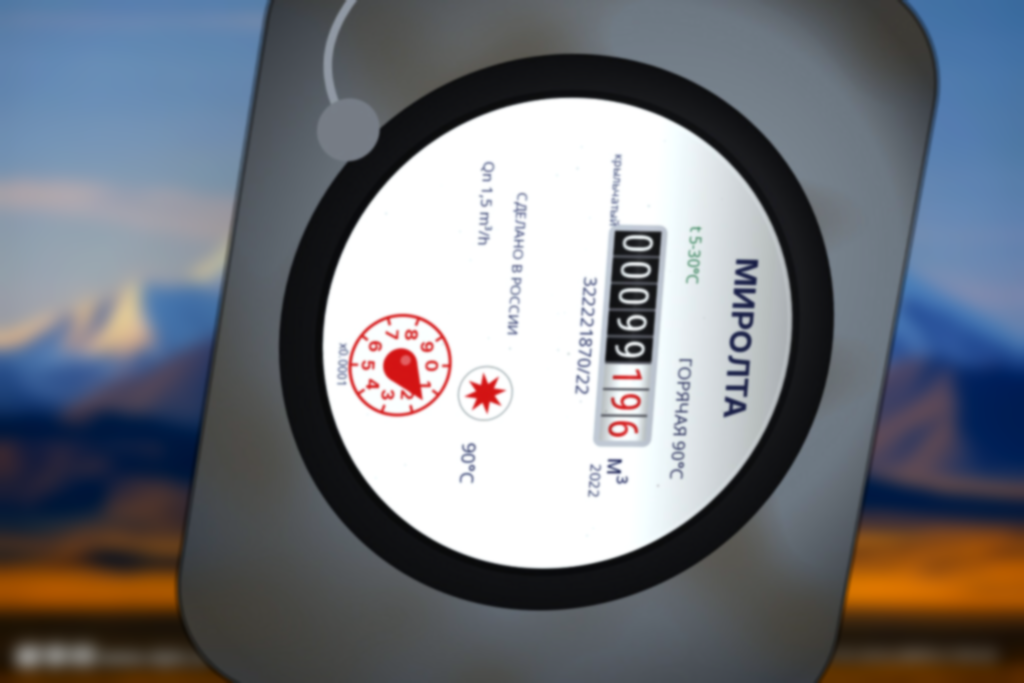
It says 99.1961 m³
